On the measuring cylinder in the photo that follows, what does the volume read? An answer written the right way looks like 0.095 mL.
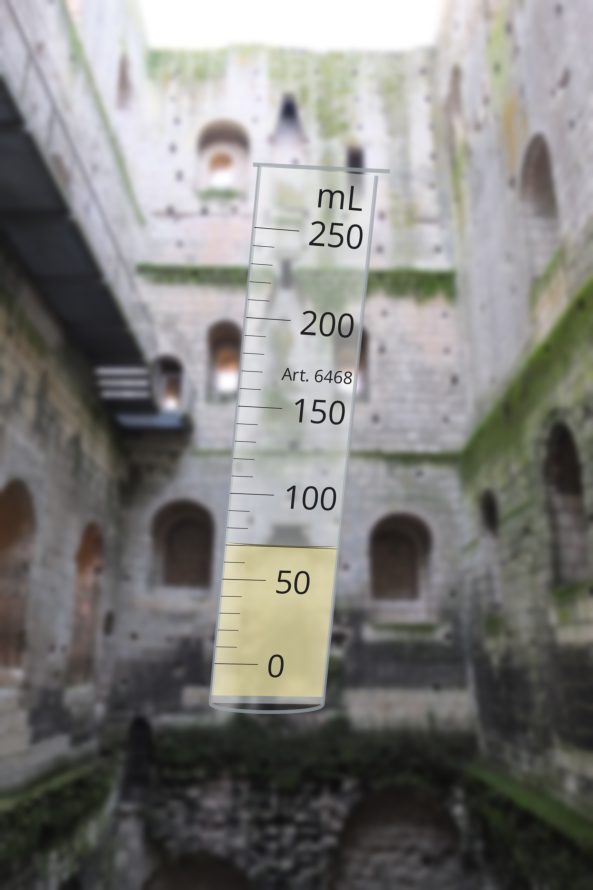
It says 70 mL
